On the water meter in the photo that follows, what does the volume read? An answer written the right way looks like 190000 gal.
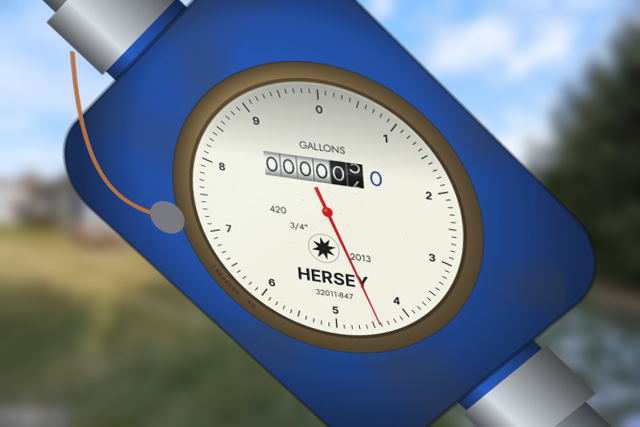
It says 54.4 gal
